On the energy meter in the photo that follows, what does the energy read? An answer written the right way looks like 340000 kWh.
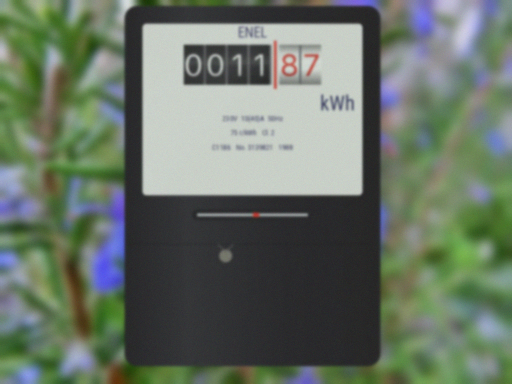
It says 11.87 kWh
